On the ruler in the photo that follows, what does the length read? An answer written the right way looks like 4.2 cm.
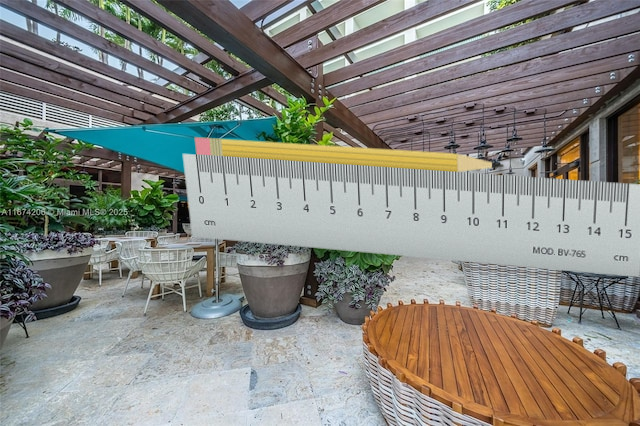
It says 11 cm
